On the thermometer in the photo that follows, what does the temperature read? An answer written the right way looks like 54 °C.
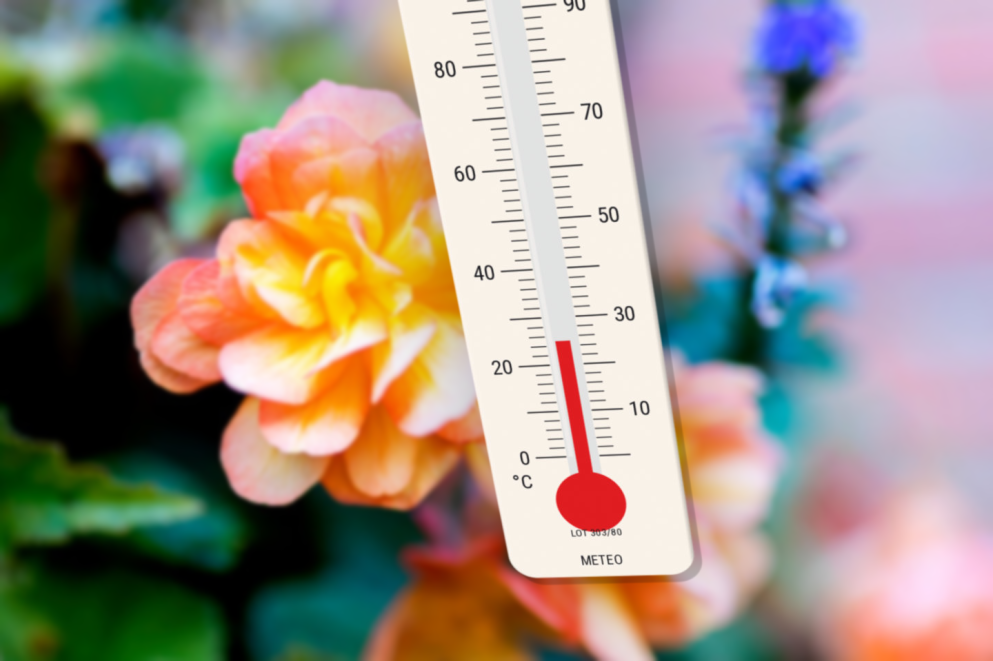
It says 25 °C
